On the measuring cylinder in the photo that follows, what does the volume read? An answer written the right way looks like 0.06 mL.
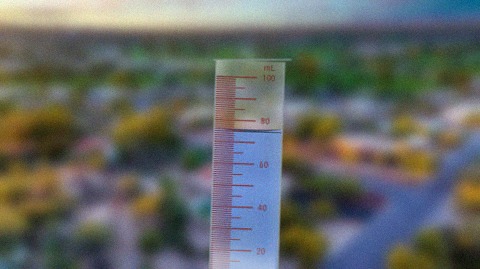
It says 75 mL
